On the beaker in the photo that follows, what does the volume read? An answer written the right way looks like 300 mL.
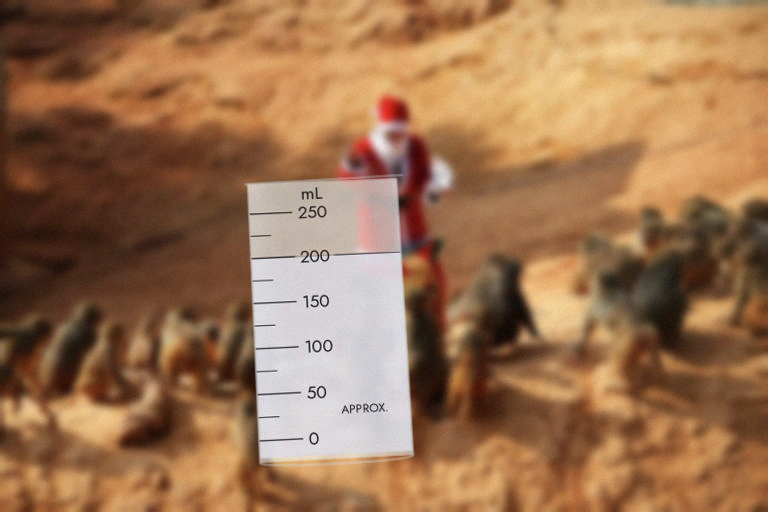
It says 200 mL
